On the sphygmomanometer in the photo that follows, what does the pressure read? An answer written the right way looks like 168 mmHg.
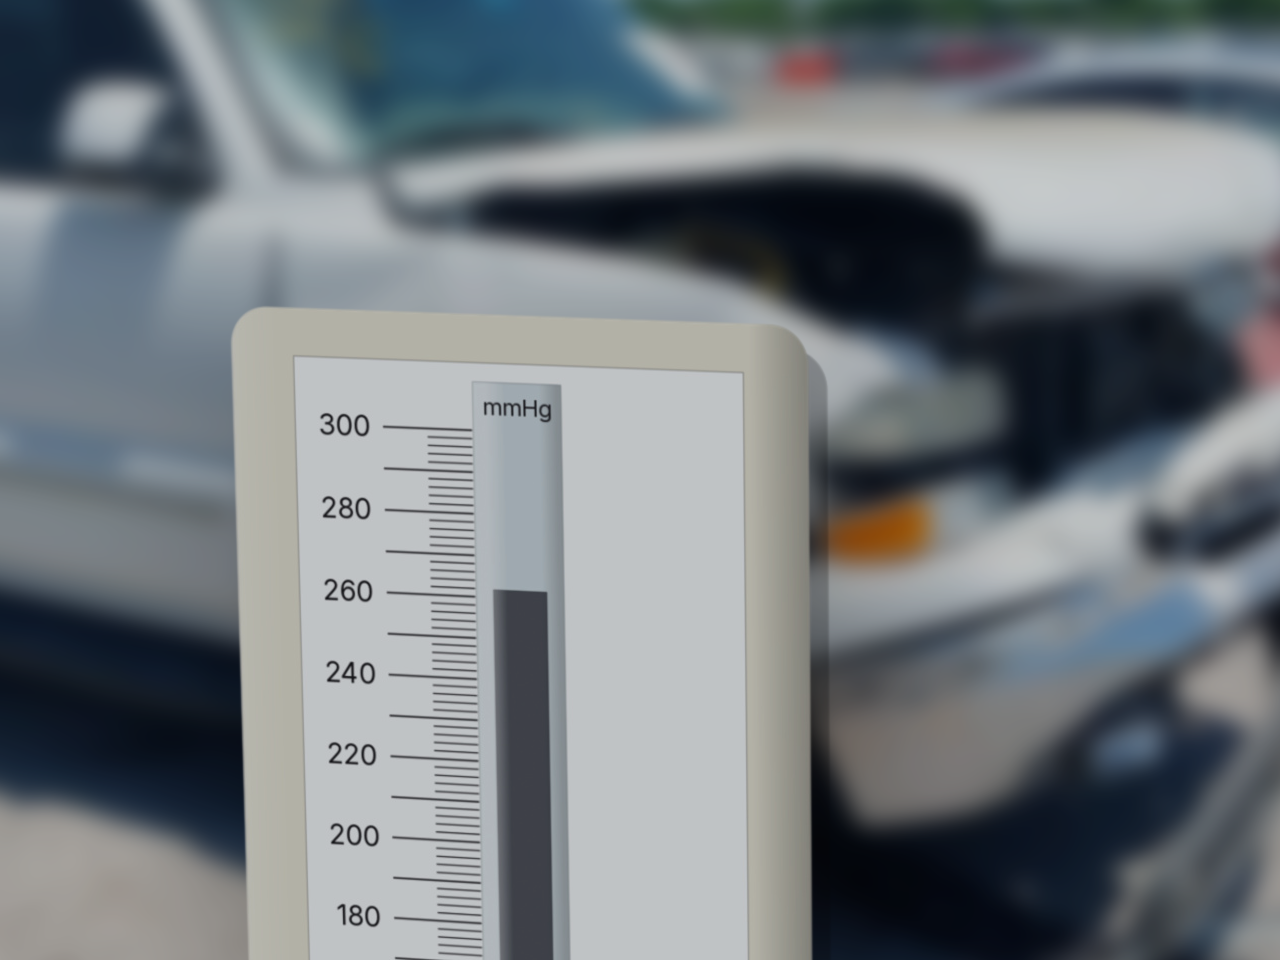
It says 262 mmHg
